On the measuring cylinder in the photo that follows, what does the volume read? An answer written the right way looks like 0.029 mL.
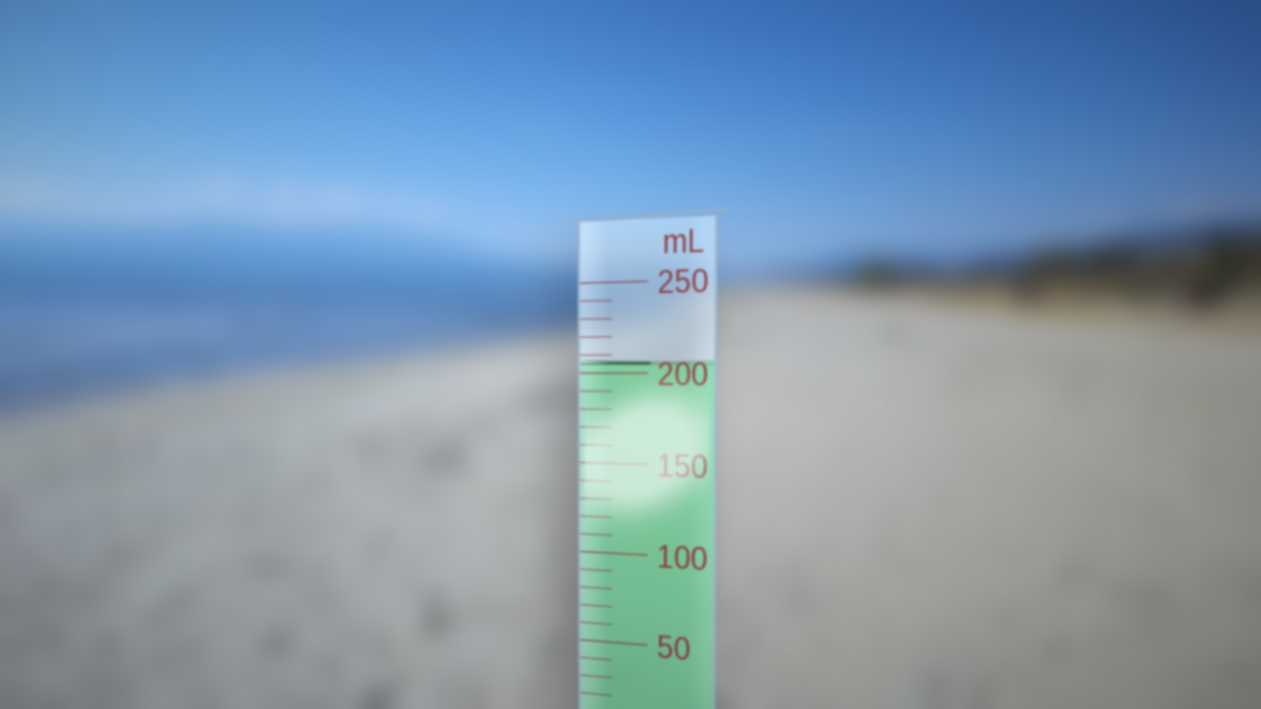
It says 205 mL
